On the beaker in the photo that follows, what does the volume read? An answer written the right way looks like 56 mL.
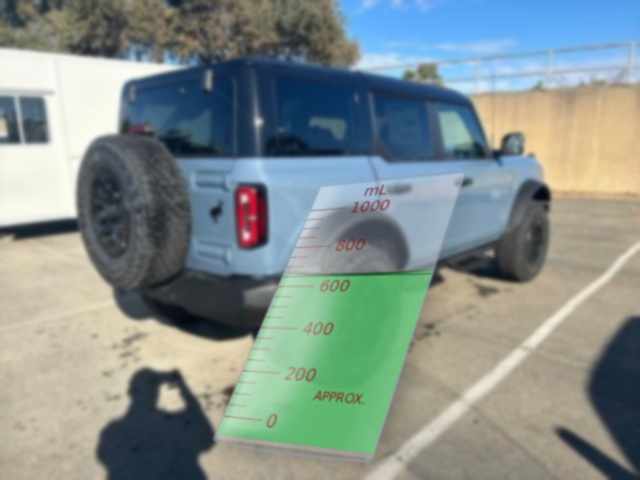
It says 650 mL
